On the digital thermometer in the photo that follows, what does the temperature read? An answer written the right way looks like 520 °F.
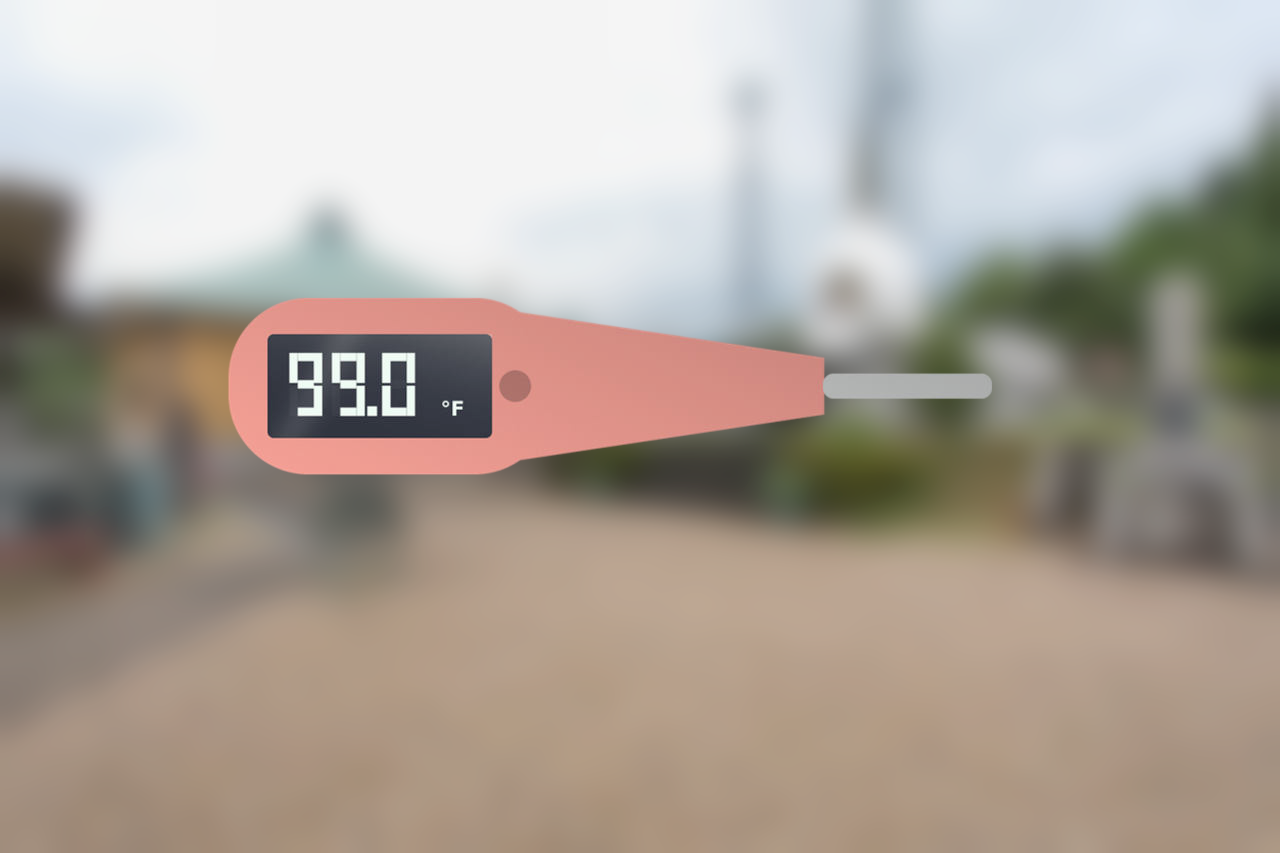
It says 99.0 °F
